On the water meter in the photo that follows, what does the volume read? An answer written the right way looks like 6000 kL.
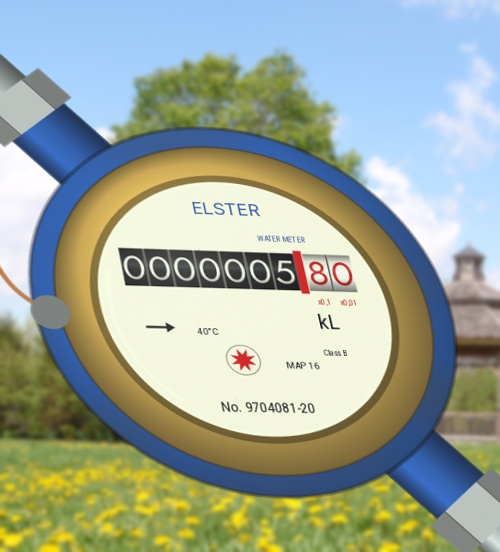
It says 5.80 kL
